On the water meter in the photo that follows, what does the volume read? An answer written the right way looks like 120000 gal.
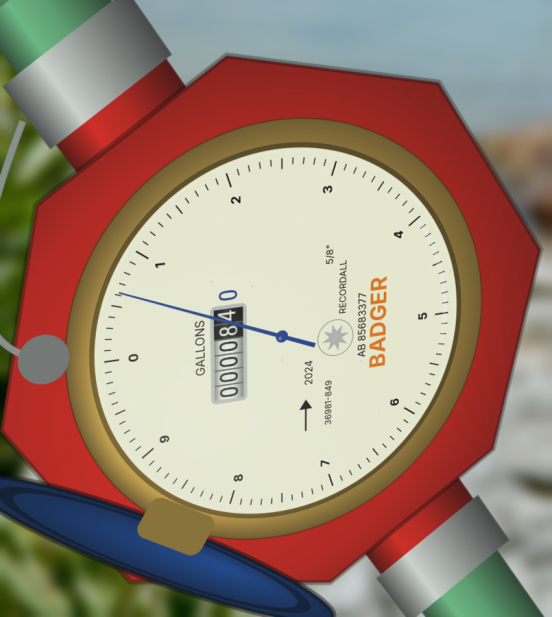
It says 840.6 gal
